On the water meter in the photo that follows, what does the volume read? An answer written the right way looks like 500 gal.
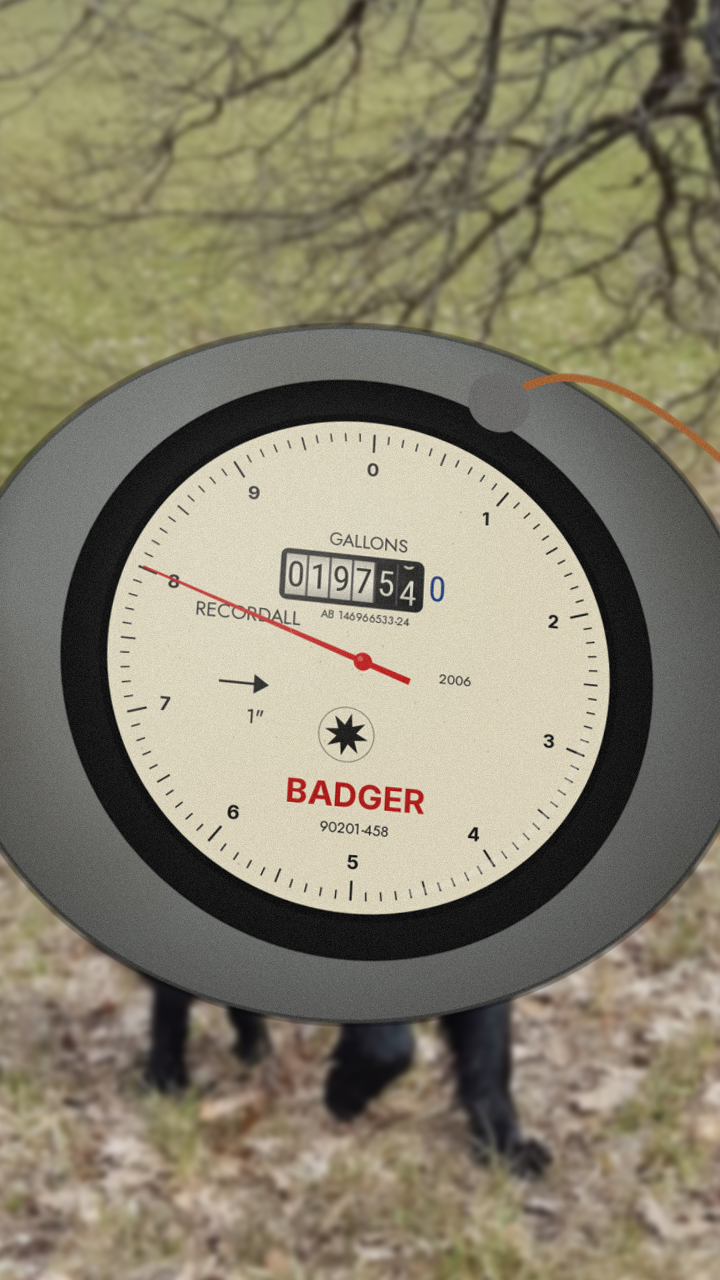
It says 197538.0 gal
